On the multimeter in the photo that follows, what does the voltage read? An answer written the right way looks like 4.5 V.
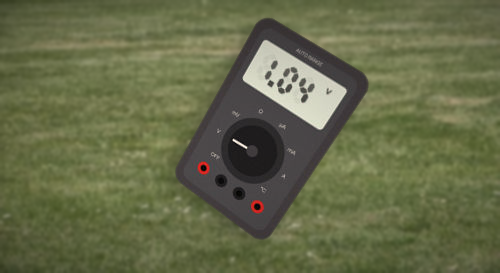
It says 1.04 V
